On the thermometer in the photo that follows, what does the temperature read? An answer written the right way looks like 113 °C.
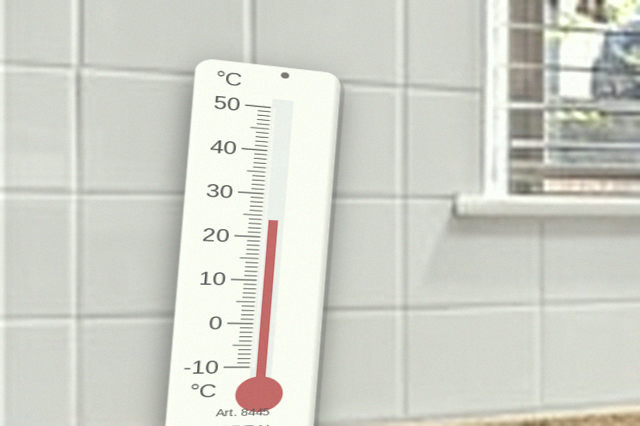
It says 24 °C
